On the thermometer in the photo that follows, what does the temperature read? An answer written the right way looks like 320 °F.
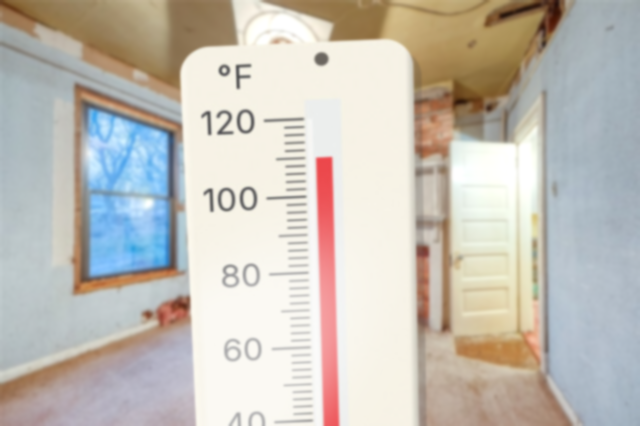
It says 110 °F
